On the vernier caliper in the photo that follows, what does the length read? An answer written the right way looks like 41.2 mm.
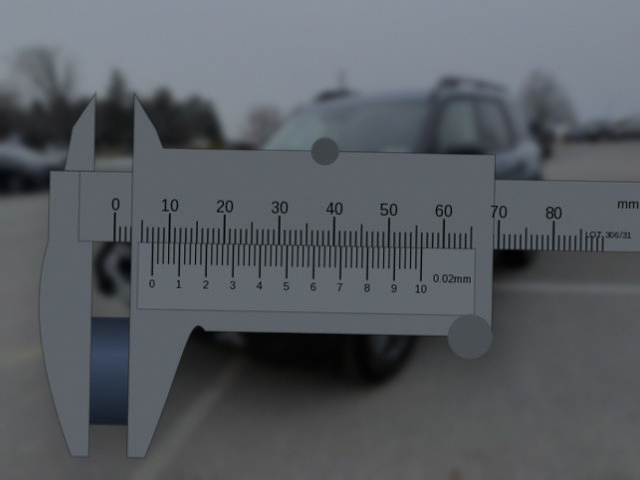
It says 7.0 mm
